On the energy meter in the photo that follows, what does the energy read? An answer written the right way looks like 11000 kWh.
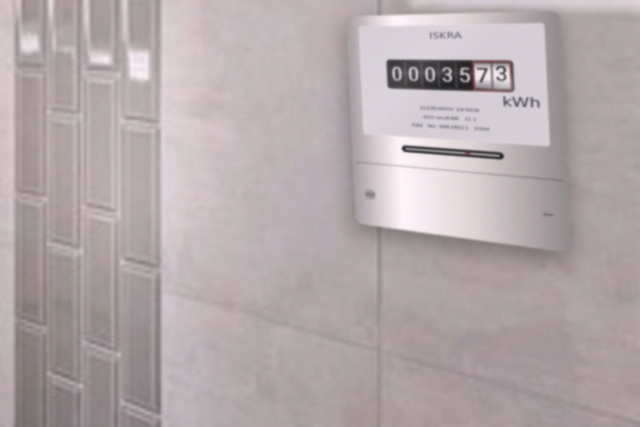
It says 35.73 kWh
